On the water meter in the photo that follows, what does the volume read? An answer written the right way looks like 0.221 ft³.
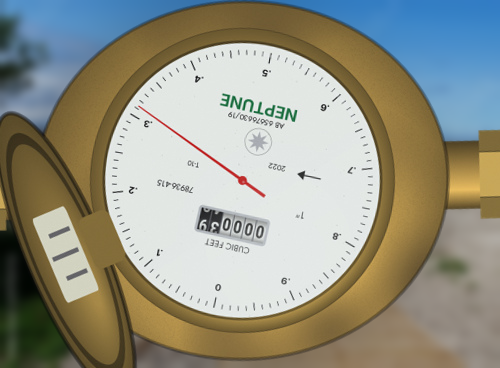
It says 39.31 ft³
